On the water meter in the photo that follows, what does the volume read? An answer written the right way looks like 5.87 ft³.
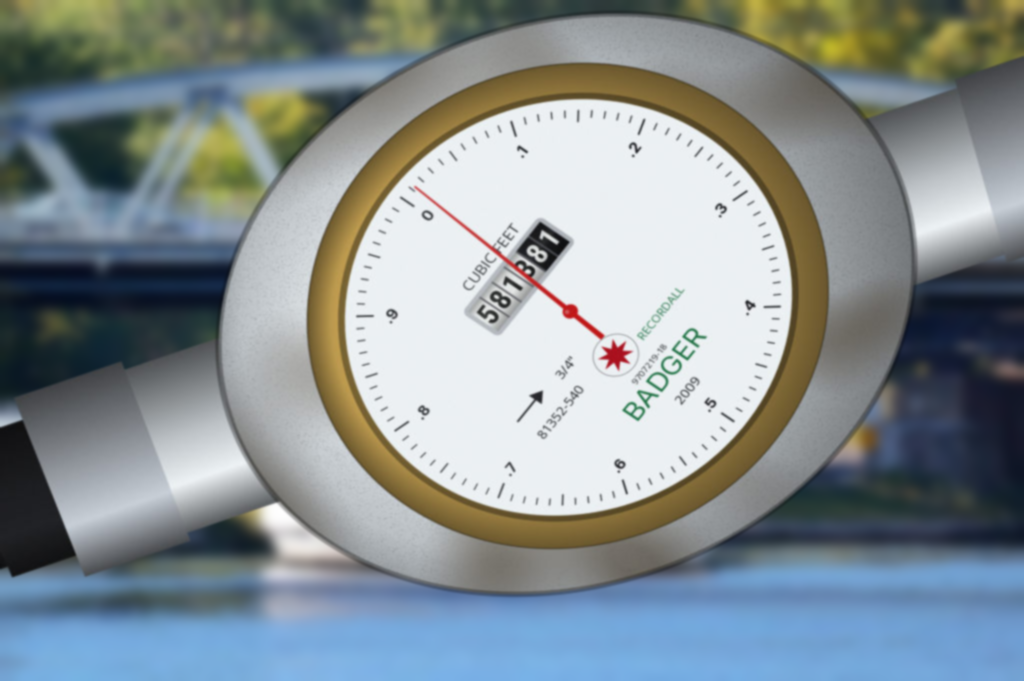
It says 581381.01 ft³
